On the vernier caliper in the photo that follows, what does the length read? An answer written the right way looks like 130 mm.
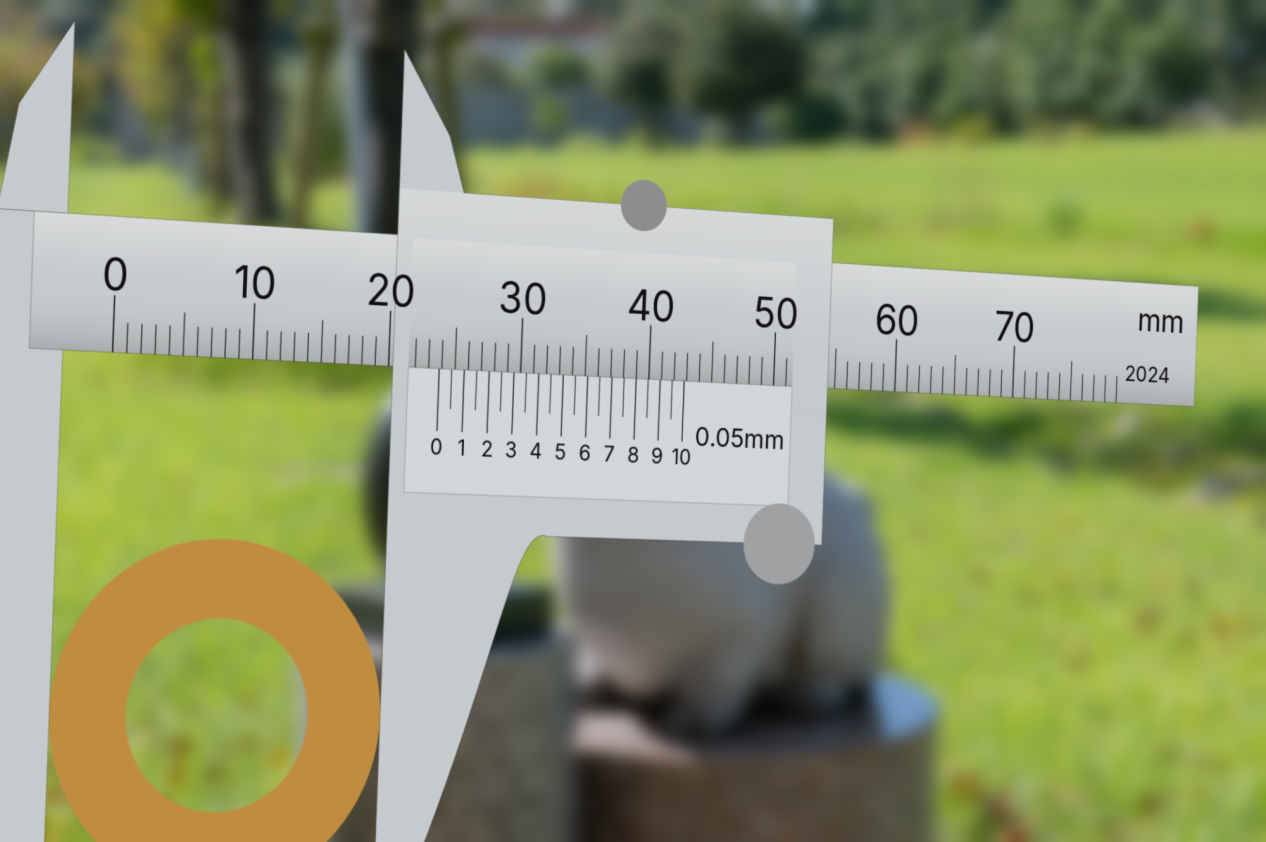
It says 23.8 mm
